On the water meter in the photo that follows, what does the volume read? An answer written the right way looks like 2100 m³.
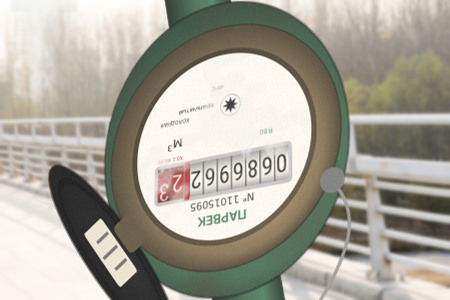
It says 686962.23 m³
